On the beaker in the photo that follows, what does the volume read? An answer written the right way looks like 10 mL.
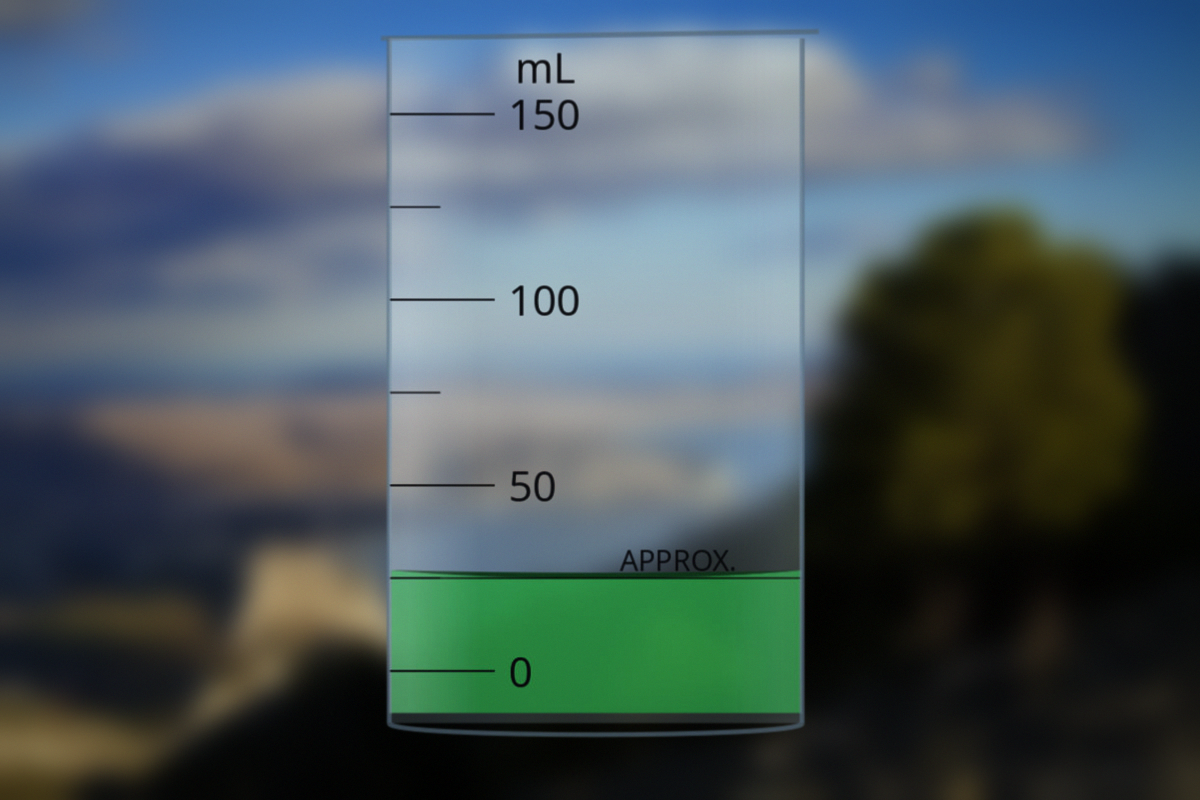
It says 25 mL
